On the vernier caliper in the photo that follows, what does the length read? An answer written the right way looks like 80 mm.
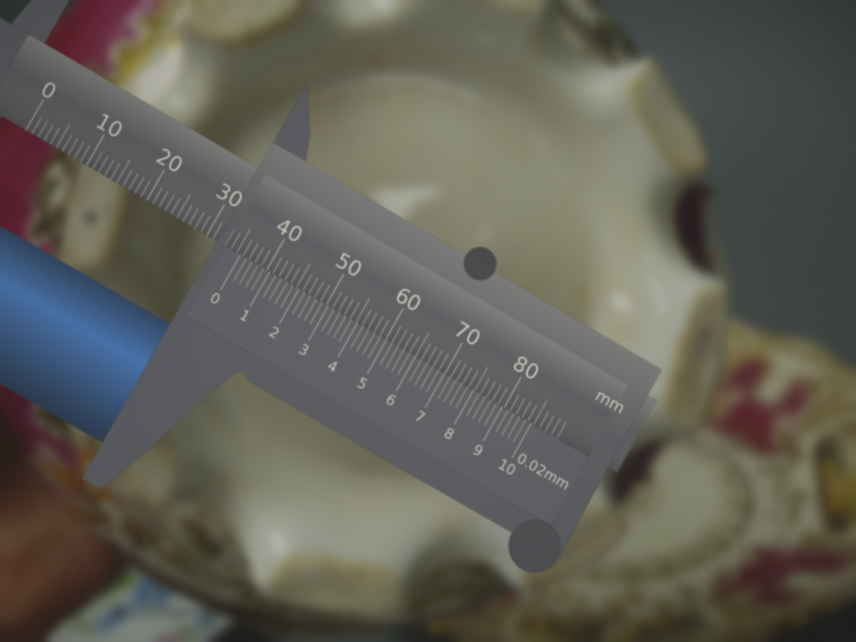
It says 35.6 mm
